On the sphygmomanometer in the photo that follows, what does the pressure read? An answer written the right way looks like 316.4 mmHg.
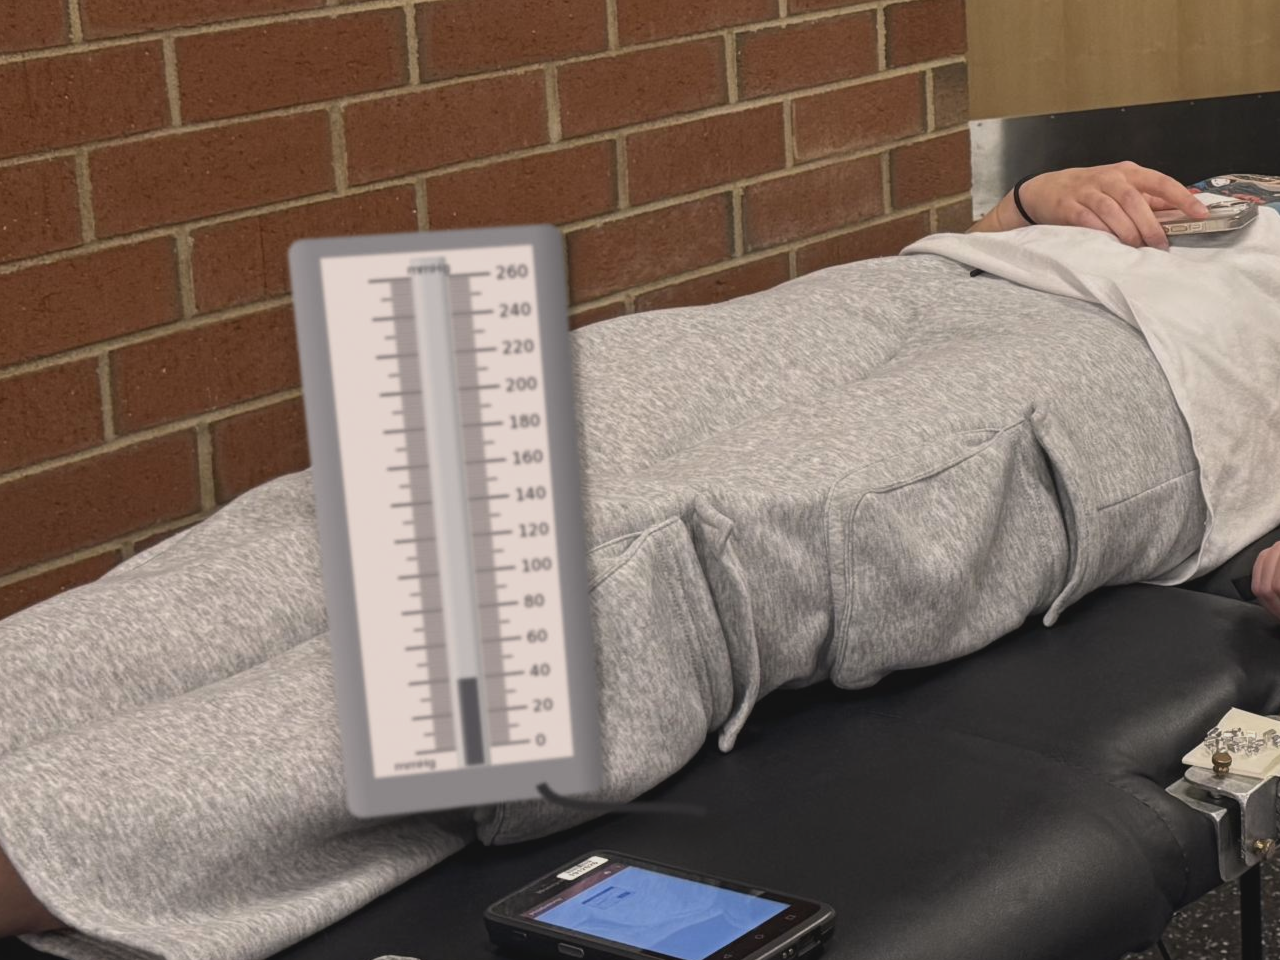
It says 40 mmHg
